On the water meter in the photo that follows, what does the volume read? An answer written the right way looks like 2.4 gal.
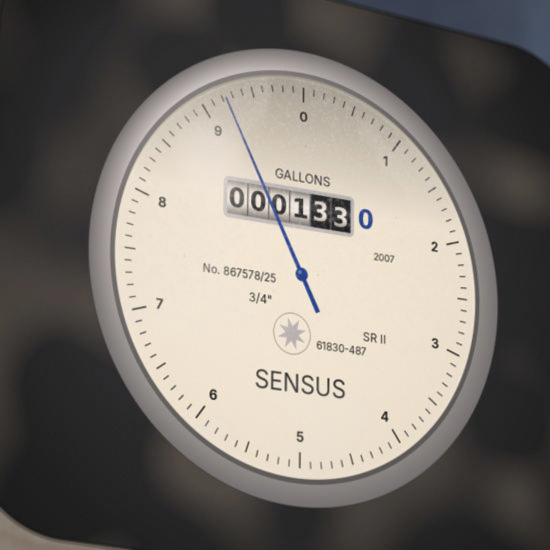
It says 1329.2 gal
